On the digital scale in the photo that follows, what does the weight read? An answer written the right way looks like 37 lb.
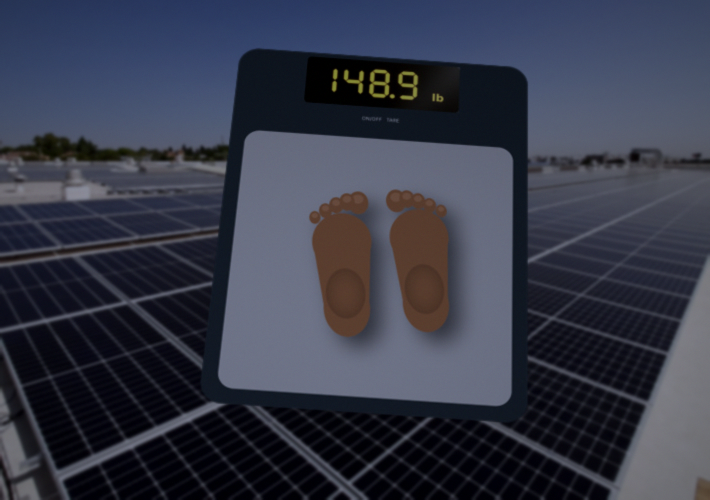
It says 148.9 lb
